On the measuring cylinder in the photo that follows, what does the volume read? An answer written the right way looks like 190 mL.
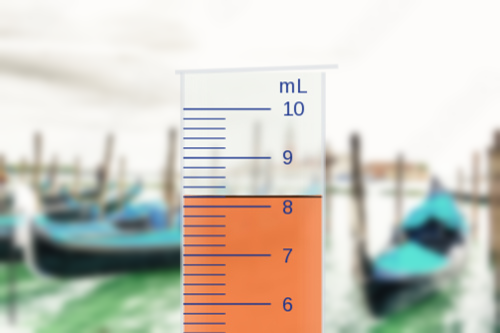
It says 8.2 mL
